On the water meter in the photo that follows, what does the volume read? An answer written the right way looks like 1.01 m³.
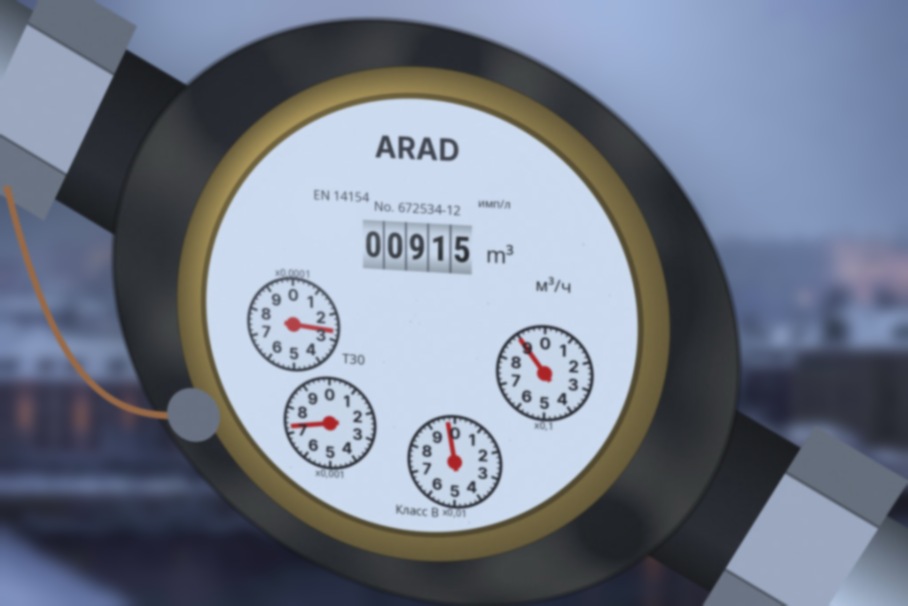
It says 915.8972 m³
